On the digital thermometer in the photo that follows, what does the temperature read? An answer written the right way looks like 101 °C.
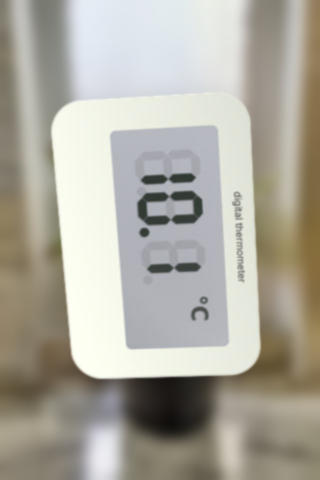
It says 10.1 °C
